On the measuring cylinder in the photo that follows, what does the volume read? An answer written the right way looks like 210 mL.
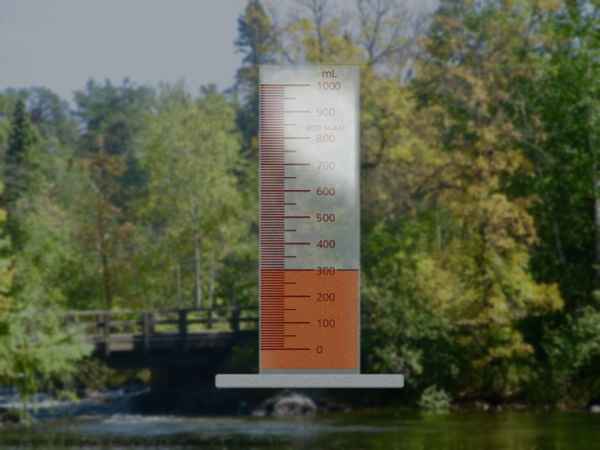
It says 300 mL
